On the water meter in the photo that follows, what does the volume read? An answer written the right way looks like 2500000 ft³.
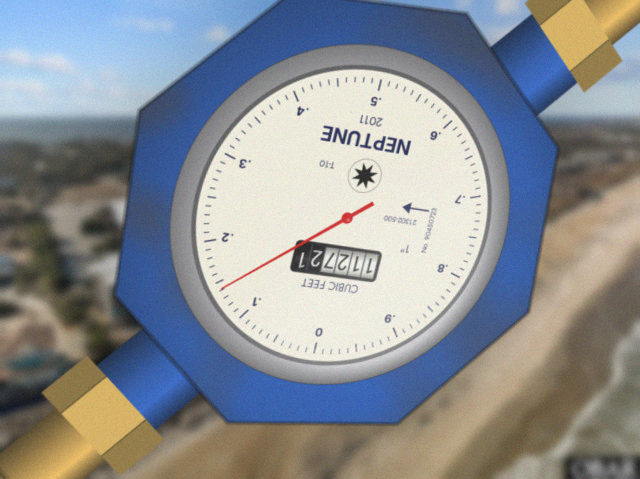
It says 112721.14 ft³
